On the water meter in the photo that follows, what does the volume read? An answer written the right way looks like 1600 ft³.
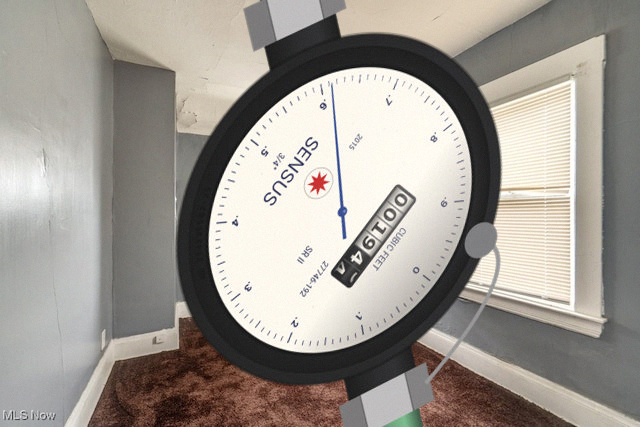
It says 1943.61 ft³
